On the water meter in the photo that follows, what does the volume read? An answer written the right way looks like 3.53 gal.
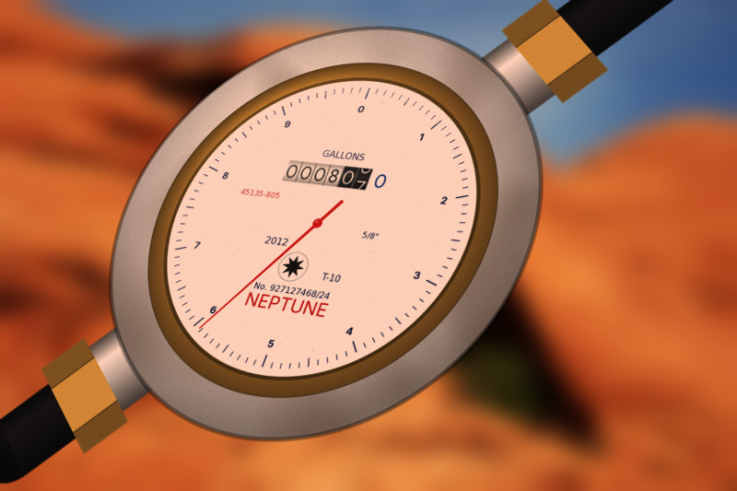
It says 8065.9 gal
